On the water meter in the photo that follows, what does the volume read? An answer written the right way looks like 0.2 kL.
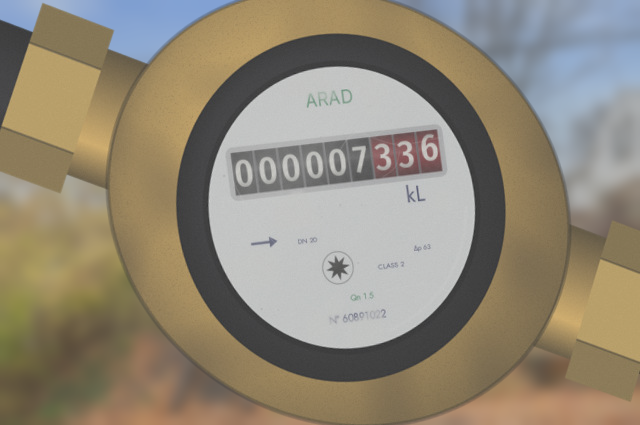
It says 7.336 kL
